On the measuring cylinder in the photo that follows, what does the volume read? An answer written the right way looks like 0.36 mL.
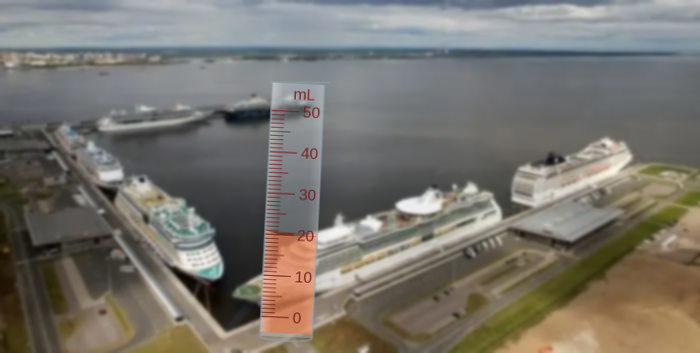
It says 20 mL
